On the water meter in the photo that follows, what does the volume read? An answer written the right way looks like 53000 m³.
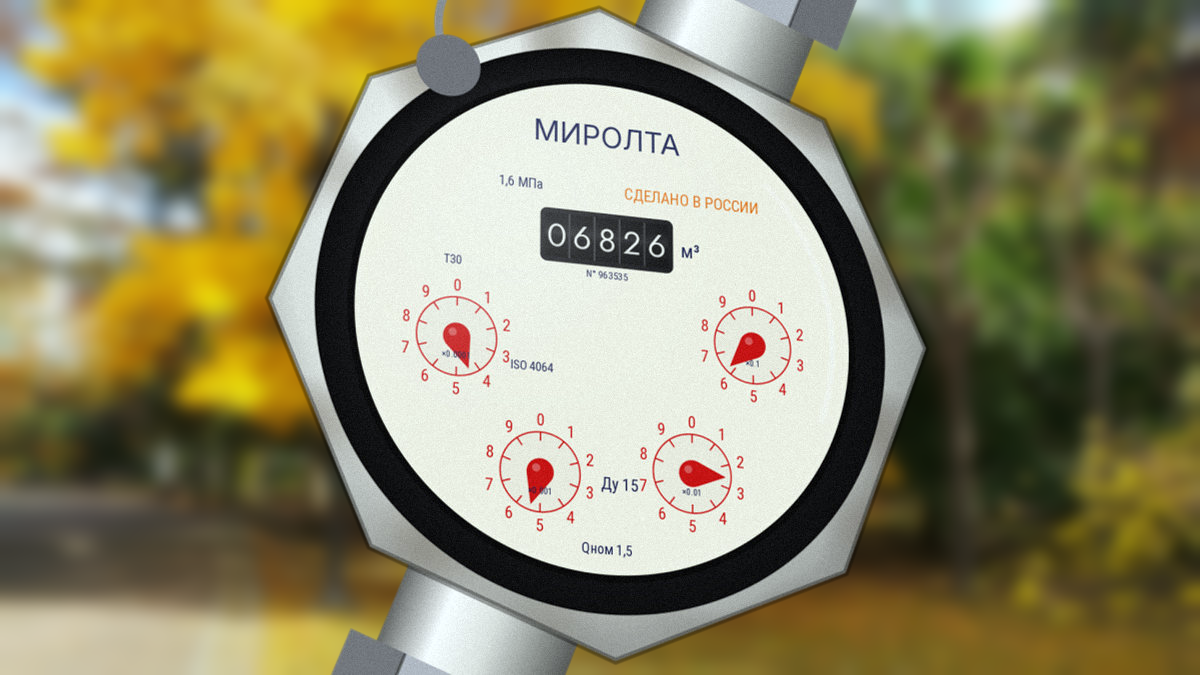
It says 6826.6254 m³
